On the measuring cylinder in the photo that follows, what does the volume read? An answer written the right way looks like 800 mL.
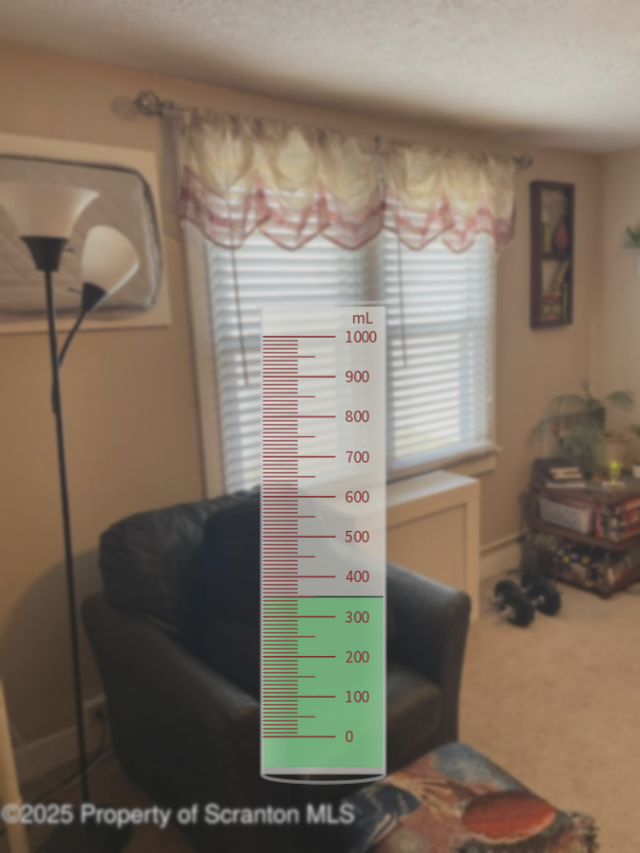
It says 350 mL
